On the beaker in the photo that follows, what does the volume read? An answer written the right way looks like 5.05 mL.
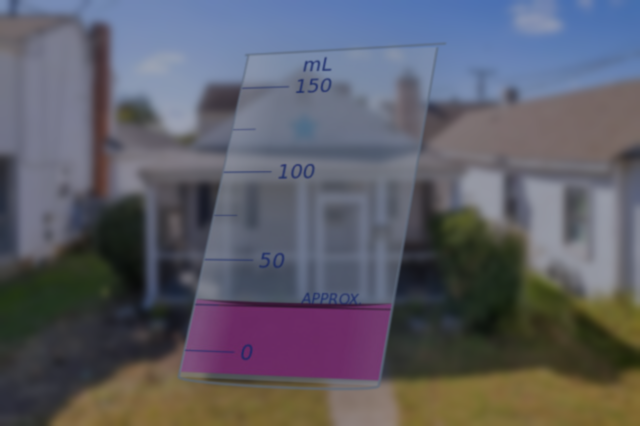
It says 25 mL
